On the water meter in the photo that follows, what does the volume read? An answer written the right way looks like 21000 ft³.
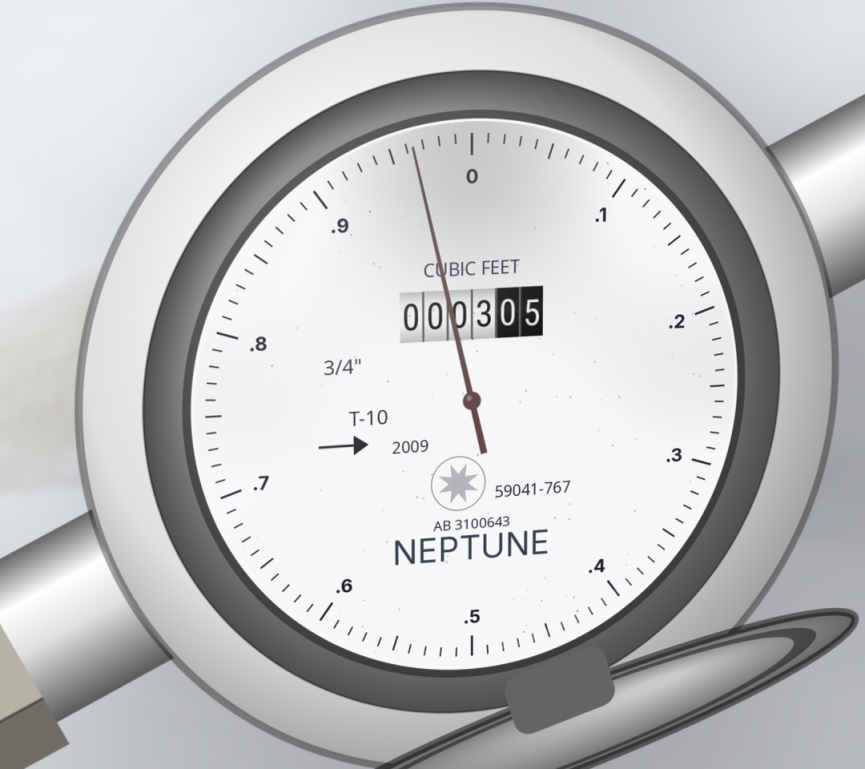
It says 304.96 ft³
